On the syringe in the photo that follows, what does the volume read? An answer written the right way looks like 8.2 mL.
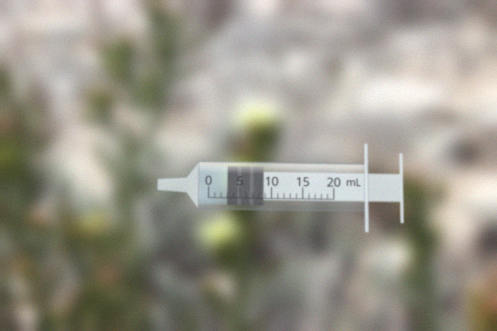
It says 3 mL
